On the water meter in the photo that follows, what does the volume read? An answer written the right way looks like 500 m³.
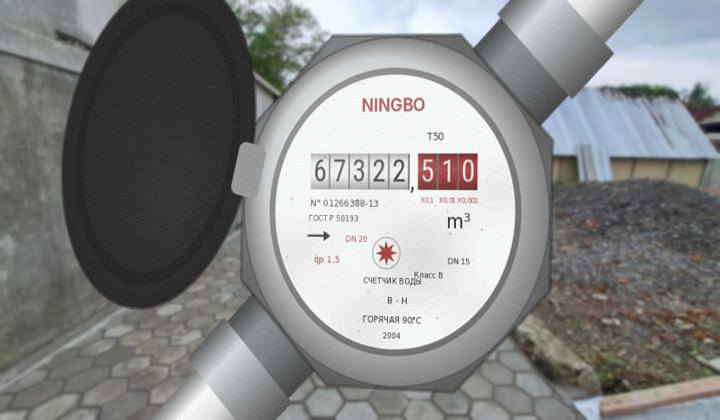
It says 67322.510 m³
